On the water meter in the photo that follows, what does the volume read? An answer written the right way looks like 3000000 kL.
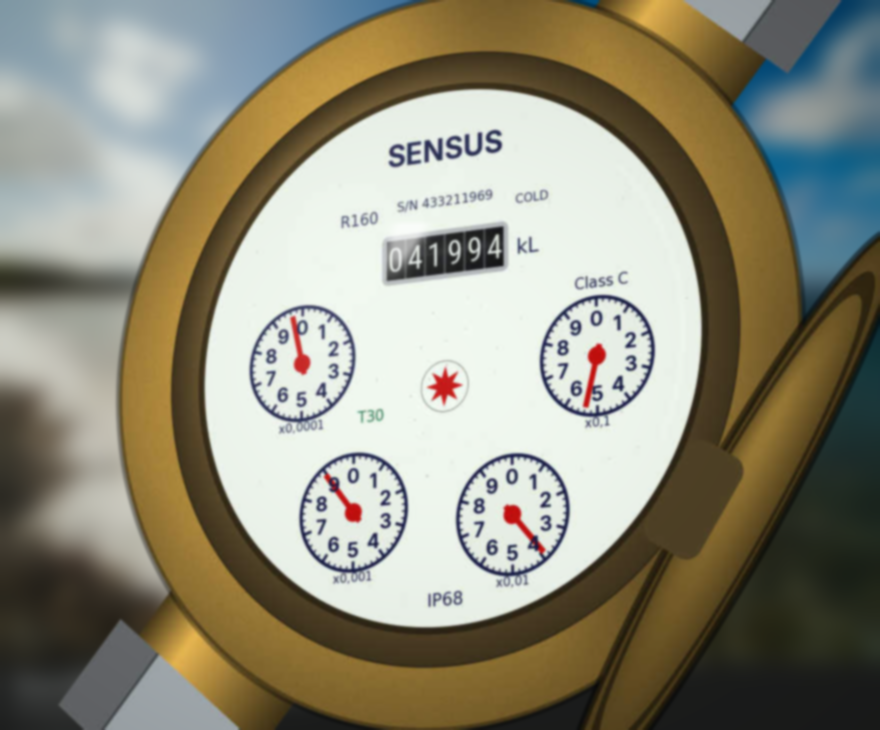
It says 41994.5389 kL
